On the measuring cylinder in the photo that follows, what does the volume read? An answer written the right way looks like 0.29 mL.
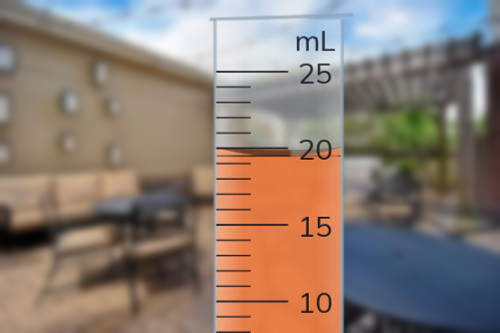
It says 19.5 mL
